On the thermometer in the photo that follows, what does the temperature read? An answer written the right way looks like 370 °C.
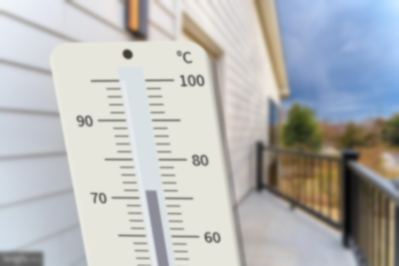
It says 72 °C
